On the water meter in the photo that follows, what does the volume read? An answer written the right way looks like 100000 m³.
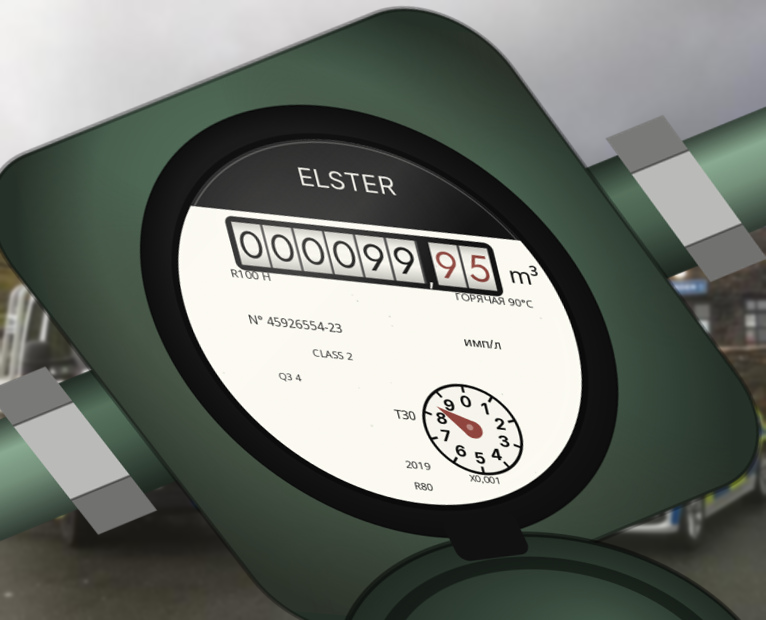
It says 99.958 m³
